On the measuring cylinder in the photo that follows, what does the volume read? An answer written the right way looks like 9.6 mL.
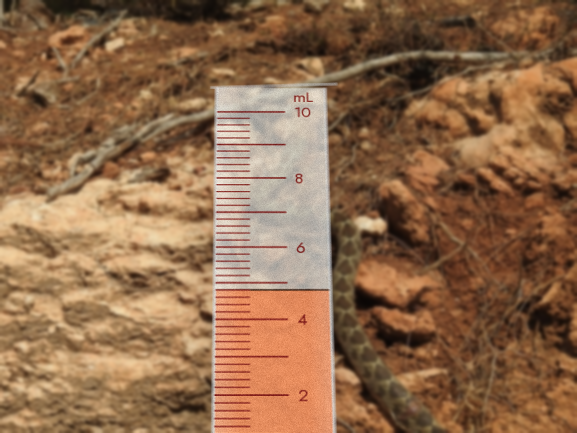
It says 4.8 mL
